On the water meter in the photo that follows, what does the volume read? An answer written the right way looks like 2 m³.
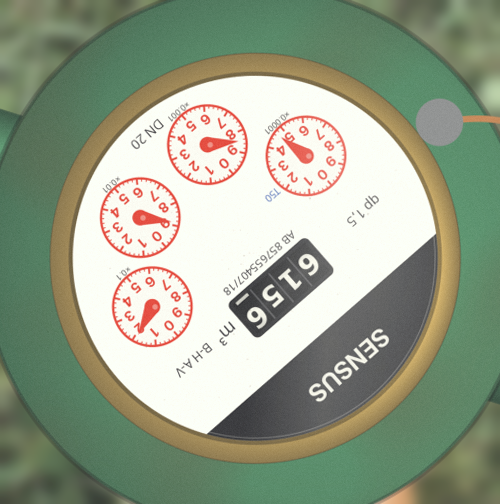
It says 6156.1884 m³
